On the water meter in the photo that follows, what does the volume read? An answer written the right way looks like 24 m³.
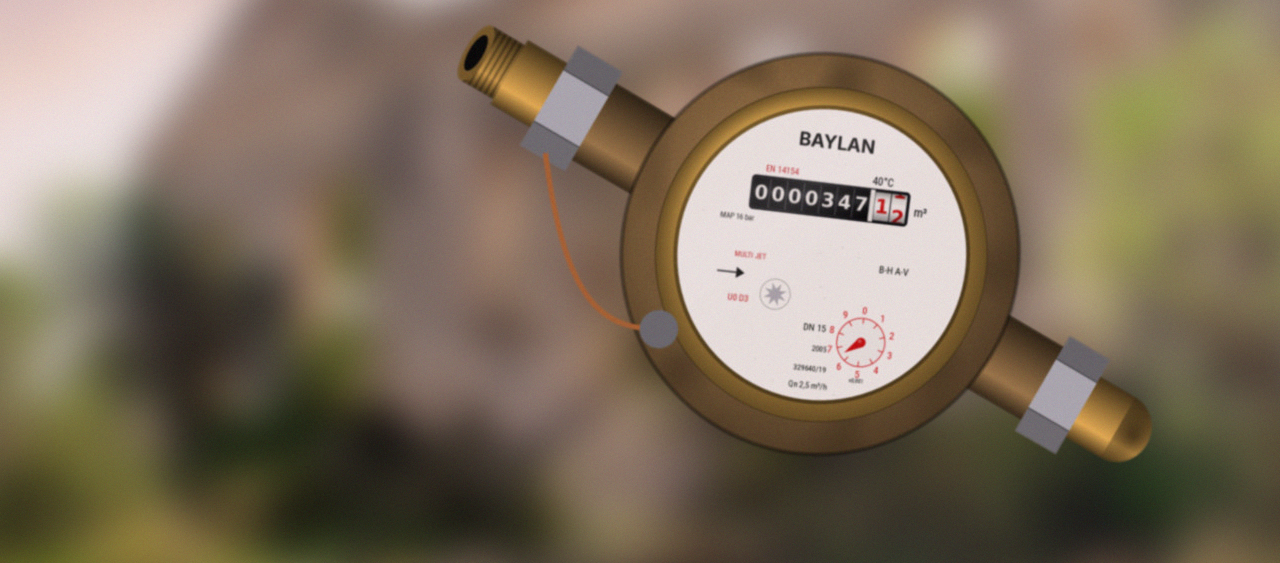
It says 347.116 m³
